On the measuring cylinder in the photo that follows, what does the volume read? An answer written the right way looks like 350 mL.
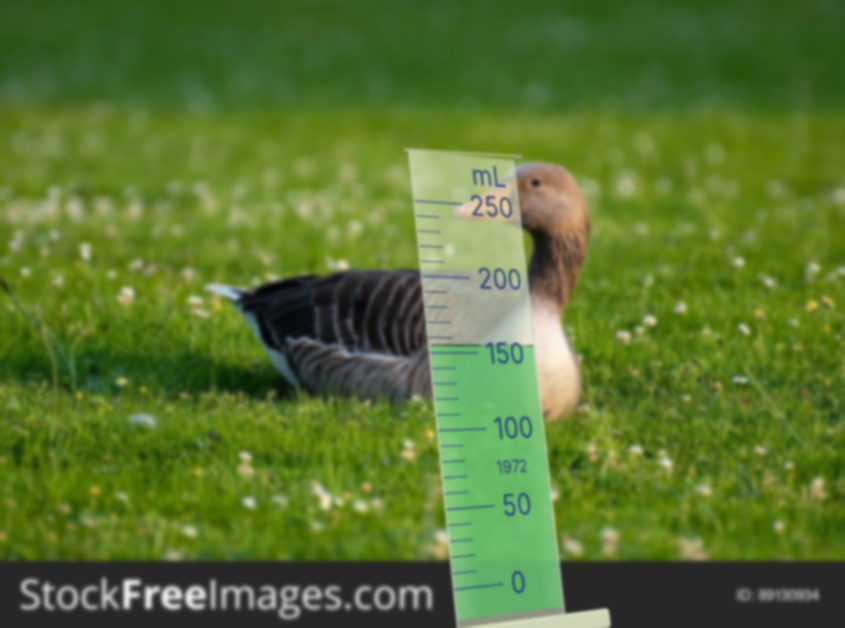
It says 155 mL
